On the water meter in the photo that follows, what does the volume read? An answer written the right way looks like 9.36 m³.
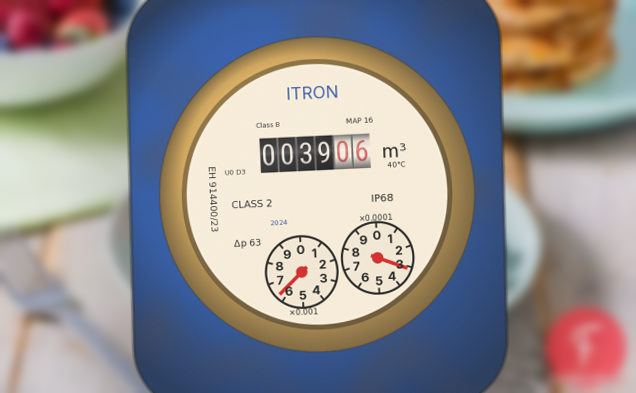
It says 39.0663 m³
